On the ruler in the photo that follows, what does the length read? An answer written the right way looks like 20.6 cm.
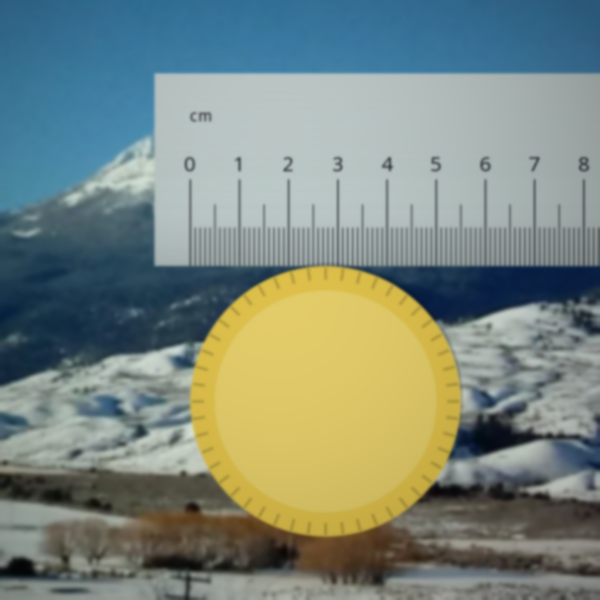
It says 5.5 cm
